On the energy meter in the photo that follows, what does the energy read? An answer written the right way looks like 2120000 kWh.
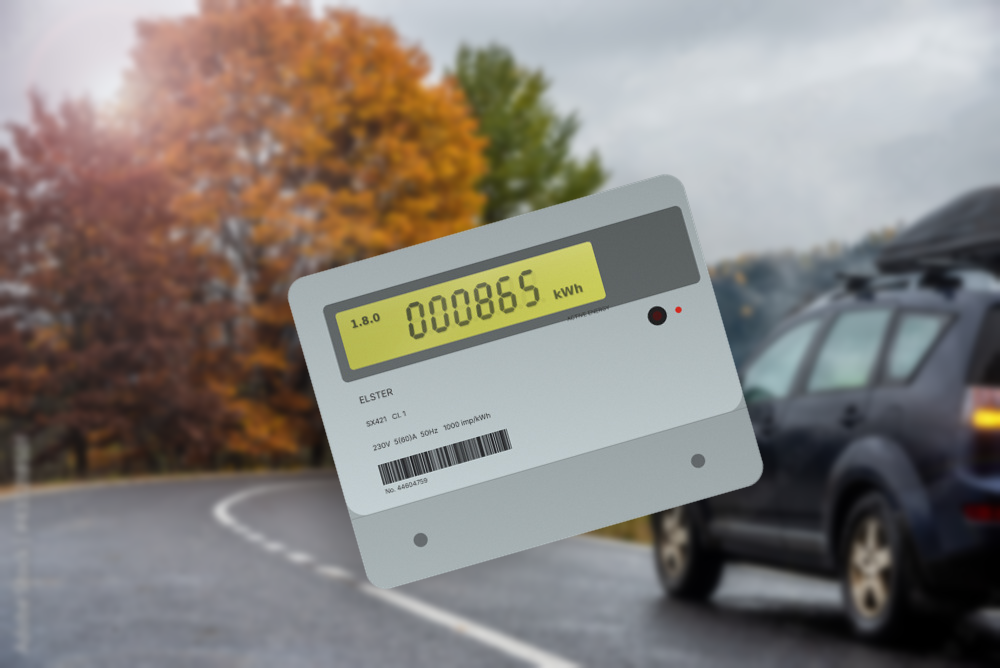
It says 865 kWh
